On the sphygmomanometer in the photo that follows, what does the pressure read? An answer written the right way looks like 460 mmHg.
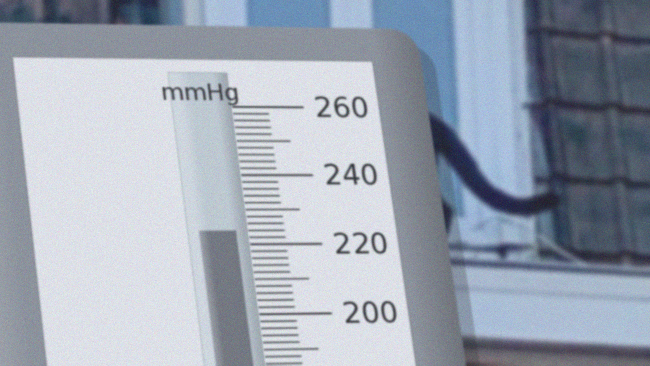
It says 224 mmHg
